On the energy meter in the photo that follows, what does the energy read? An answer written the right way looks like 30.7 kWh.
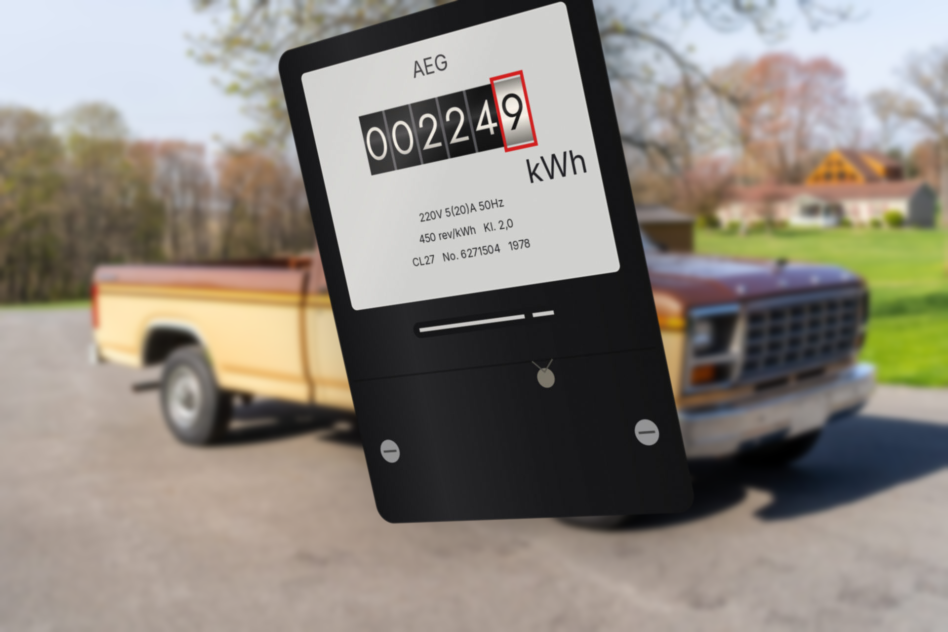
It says 224.9 kWh
